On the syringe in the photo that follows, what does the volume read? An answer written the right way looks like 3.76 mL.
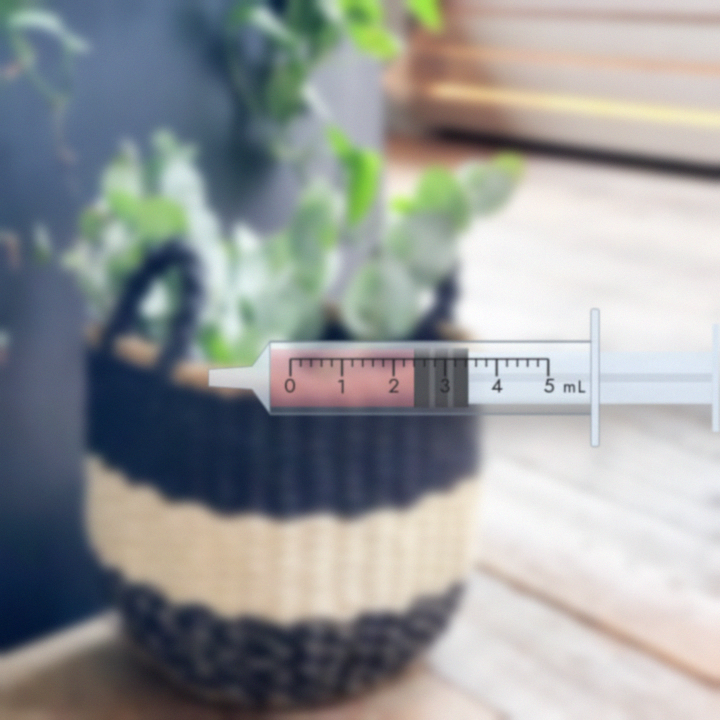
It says 2.4 mL
